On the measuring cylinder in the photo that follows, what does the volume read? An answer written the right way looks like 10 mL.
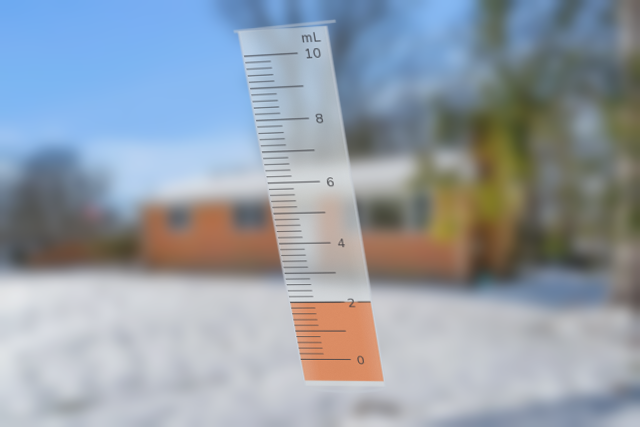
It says 2 mL
